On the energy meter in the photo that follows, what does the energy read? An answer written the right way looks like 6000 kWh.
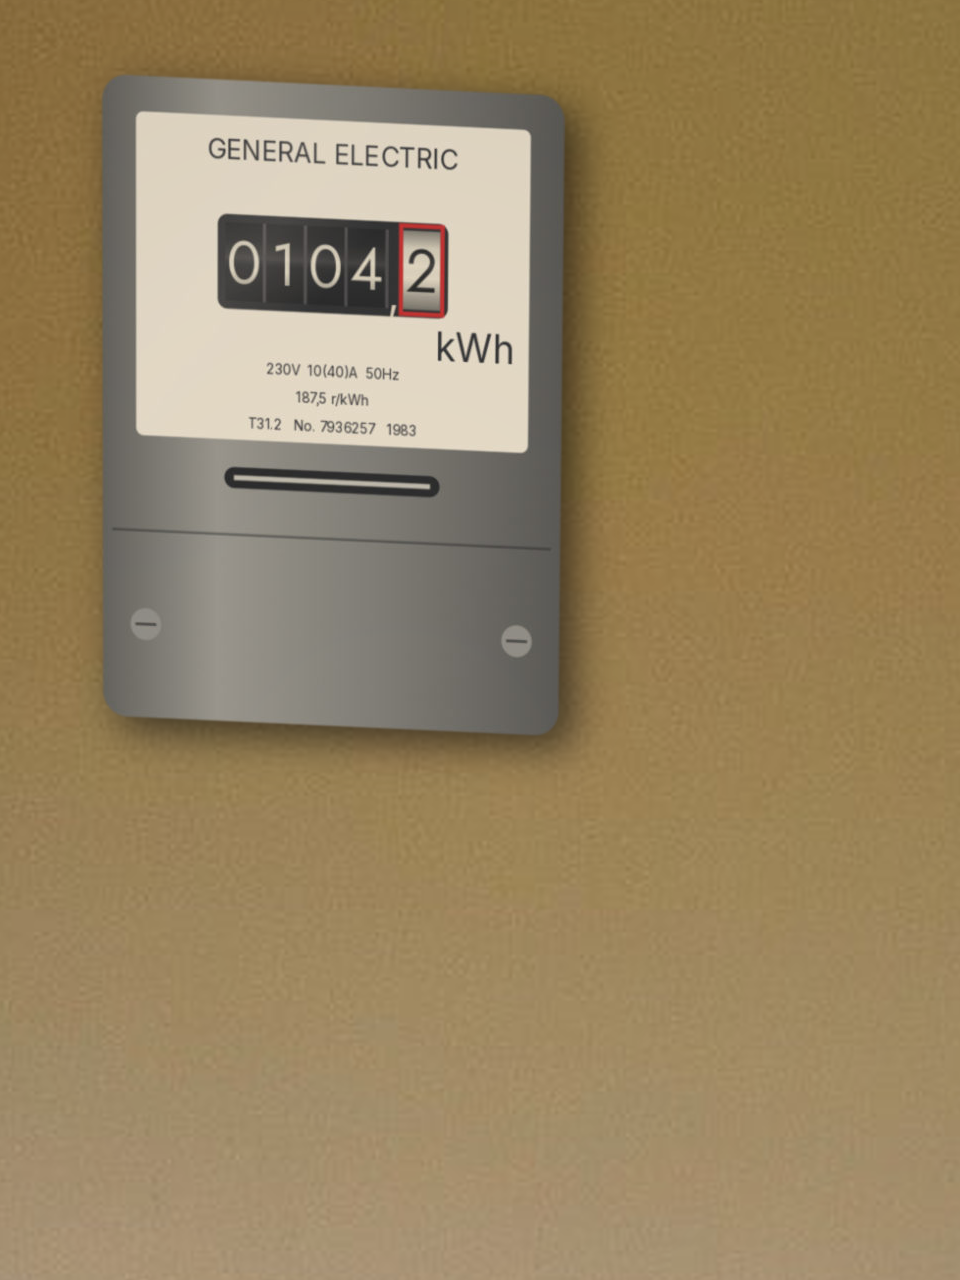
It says 104.2 kWh
